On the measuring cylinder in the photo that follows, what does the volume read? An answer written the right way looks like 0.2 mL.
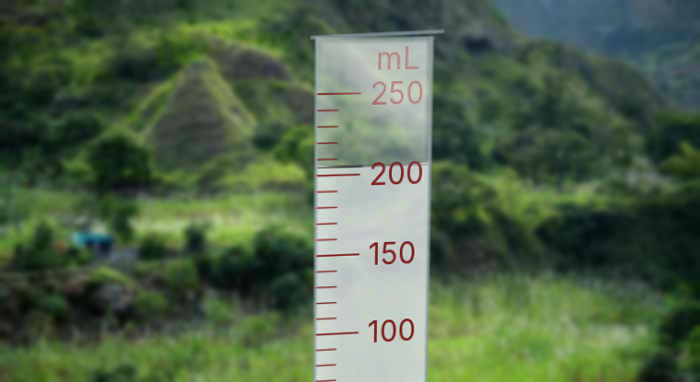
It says 205 mL
